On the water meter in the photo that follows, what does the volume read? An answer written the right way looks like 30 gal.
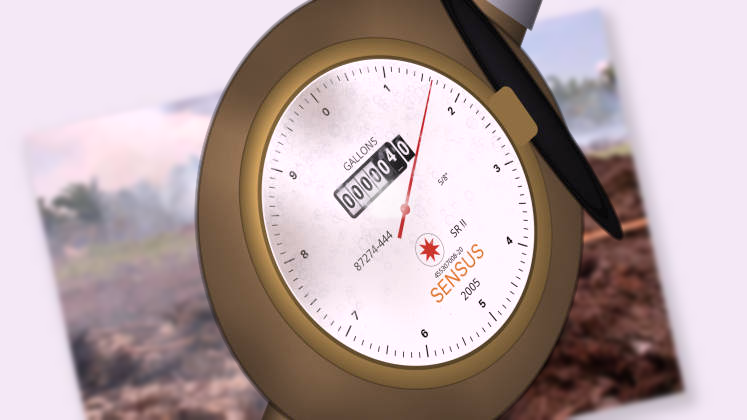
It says 41.6 gal
